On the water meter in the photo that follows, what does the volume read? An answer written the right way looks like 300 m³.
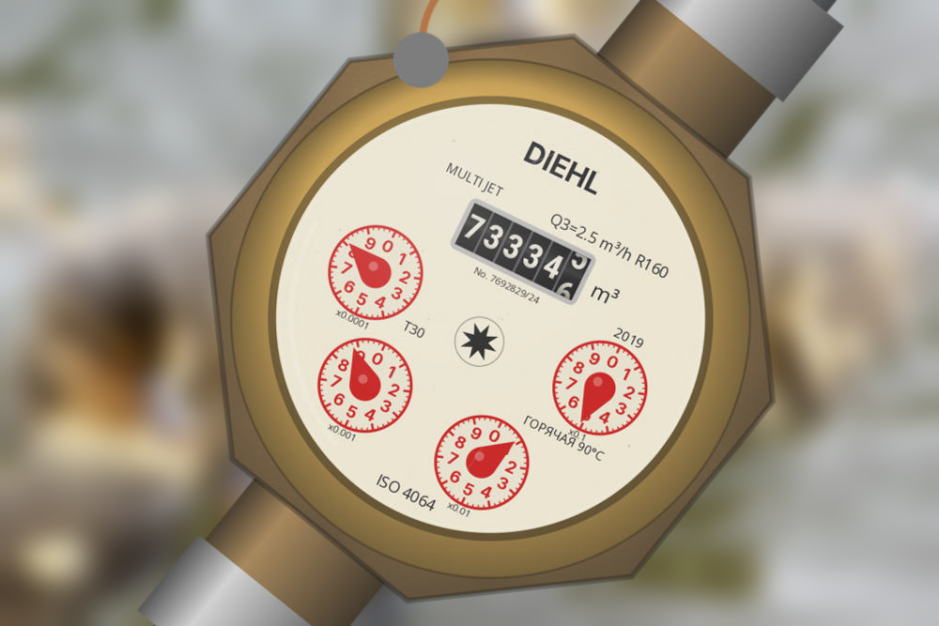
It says 733345.5088 m³
